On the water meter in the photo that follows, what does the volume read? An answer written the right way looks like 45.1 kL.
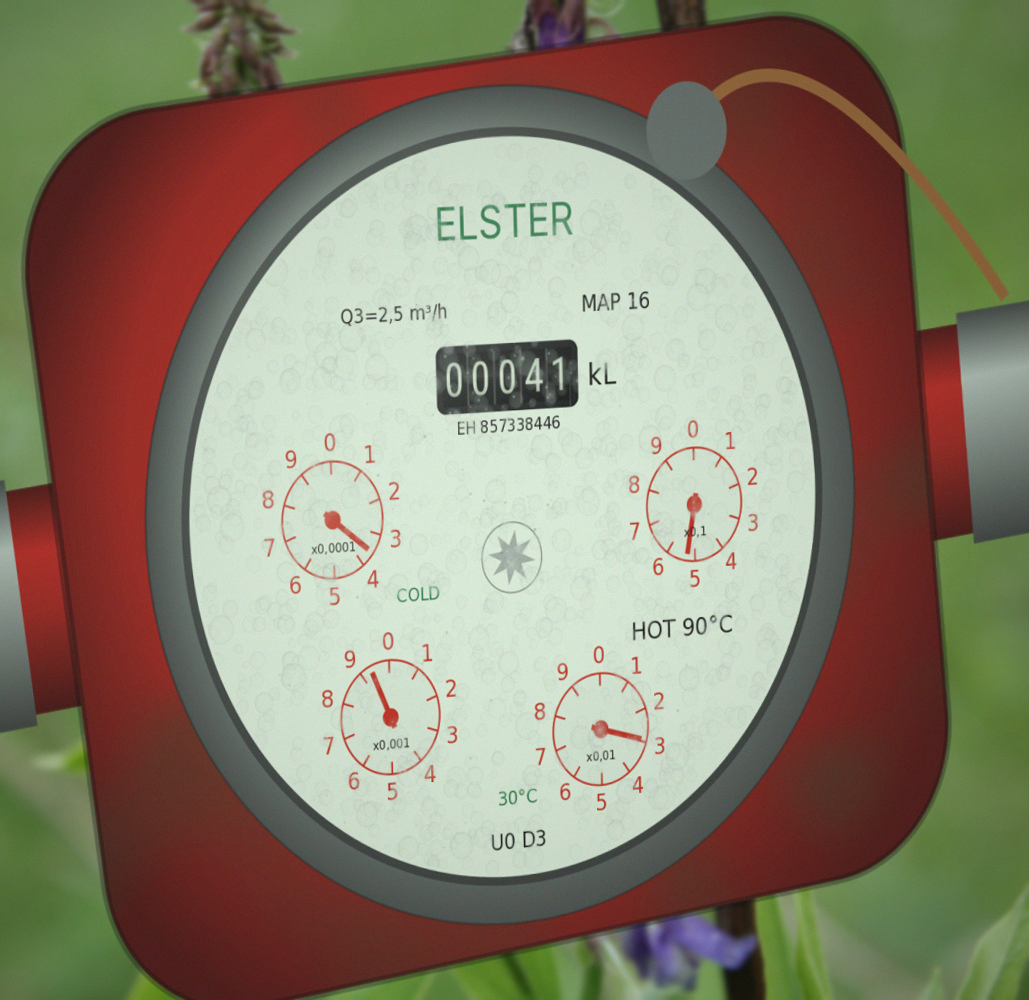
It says 41.5293 kL
